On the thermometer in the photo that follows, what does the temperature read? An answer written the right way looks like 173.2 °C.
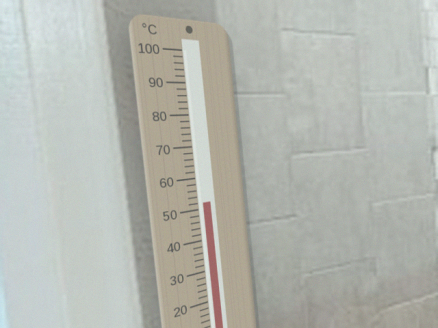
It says 52 °C
